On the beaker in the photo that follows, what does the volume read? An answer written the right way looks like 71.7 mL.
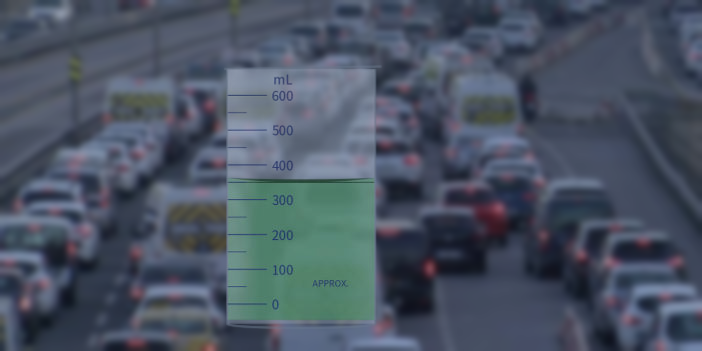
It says 350 mL
